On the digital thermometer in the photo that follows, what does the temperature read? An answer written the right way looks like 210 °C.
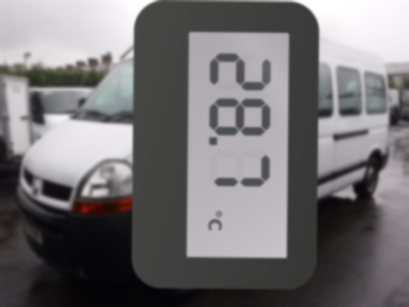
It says 28.7 °C
